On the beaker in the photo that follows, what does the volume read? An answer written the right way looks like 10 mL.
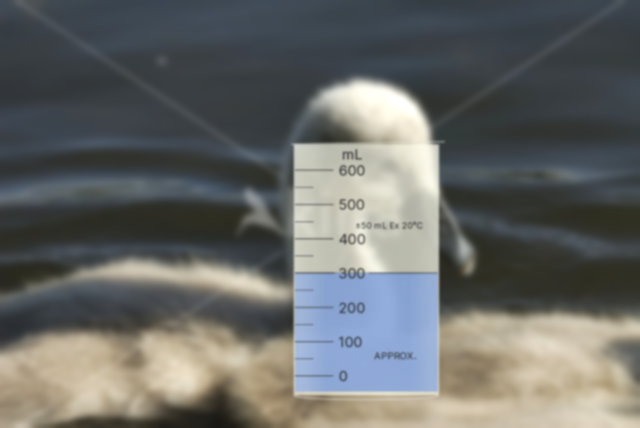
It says 300 mL
